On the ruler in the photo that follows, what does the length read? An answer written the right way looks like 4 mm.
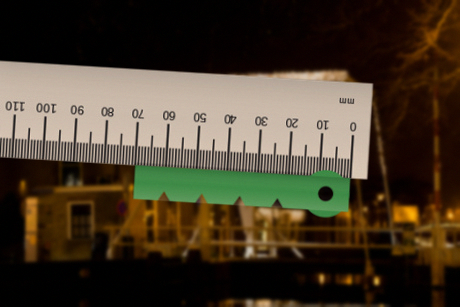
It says 70 mm
